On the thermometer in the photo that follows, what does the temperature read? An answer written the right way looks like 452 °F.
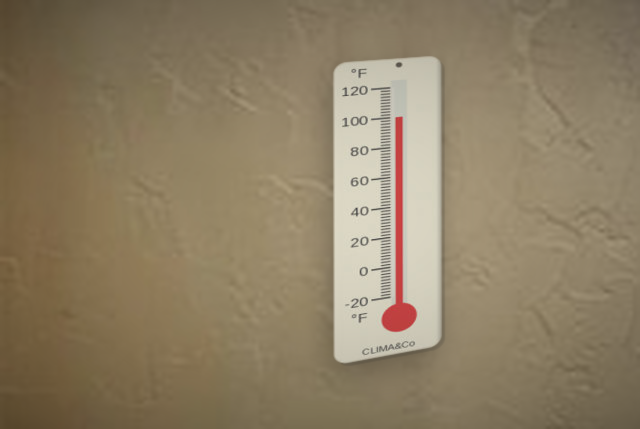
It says 100 °F
